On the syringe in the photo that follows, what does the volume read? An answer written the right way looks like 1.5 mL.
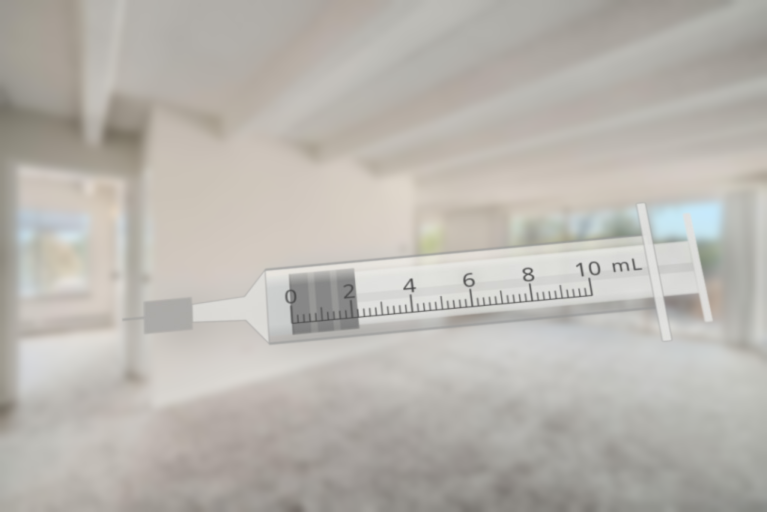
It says 0 mL
